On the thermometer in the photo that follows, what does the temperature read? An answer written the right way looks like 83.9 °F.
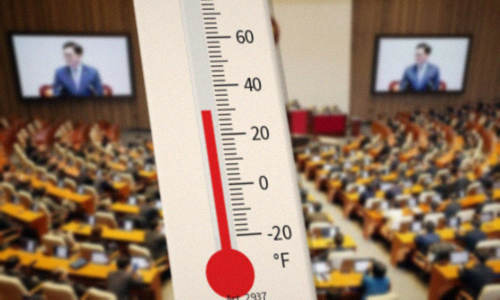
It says 30 °F
